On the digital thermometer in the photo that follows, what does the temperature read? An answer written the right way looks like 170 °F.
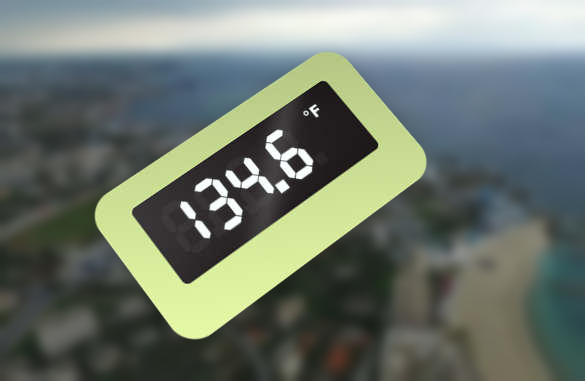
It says 134.6 °F
